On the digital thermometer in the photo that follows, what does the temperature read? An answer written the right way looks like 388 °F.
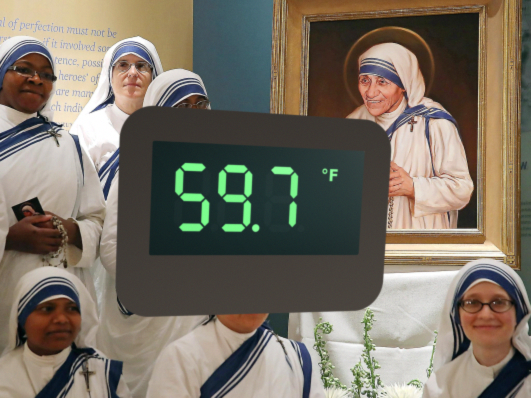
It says 59.7 °F
